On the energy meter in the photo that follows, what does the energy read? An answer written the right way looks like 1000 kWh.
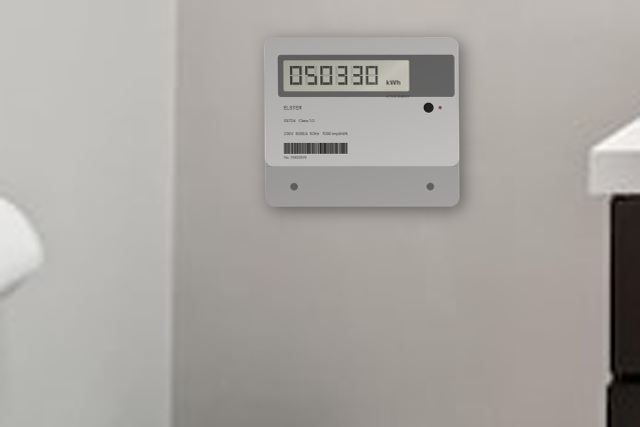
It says 50330 kWh
